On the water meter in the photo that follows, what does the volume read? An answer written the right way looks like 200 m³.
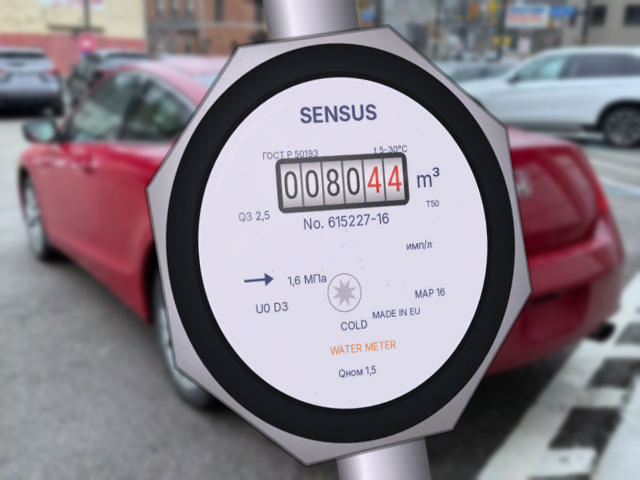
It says 80.44 m³
